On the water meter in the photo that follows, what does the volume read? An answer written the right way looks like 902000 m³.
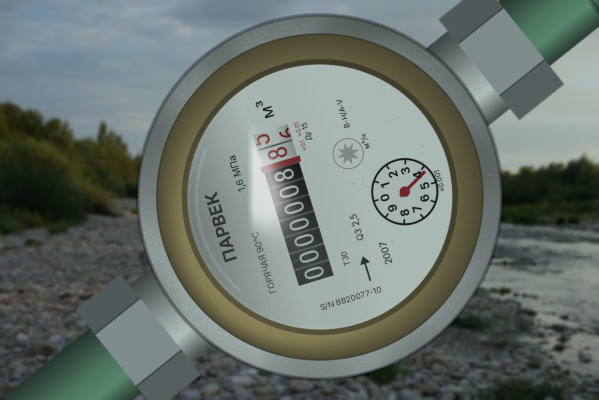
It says 8.854 m³
